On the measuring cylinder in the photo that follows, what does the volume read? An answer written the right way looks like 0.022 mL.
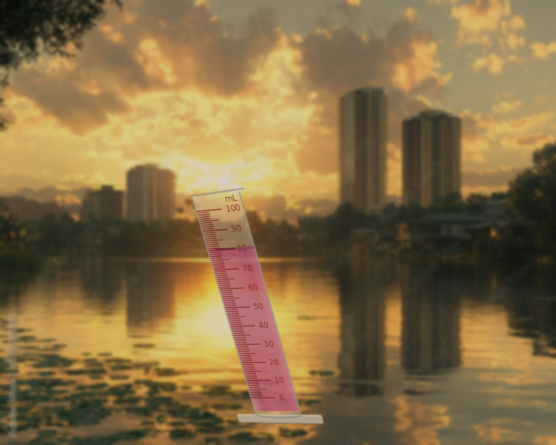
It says 80 mL
